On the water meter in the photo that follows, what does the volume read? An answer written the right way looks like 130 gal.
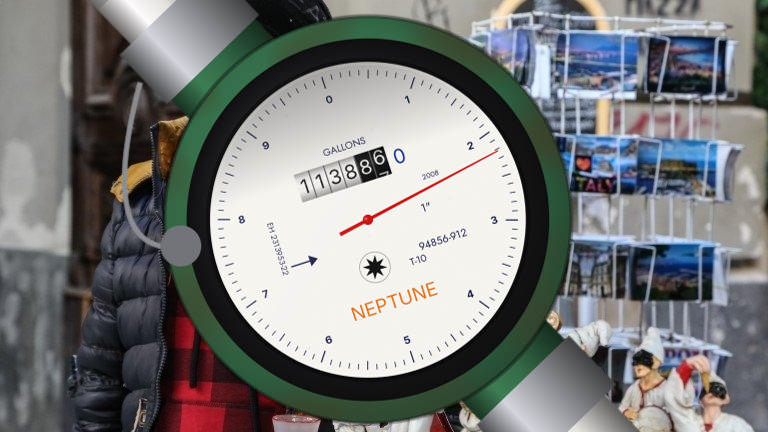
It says 1138862.2 gal
